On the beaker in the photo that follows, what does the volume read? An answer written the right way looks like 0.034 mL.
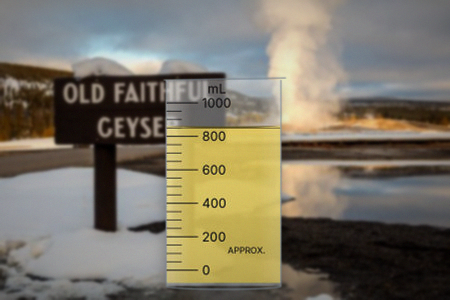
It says 850 mL
